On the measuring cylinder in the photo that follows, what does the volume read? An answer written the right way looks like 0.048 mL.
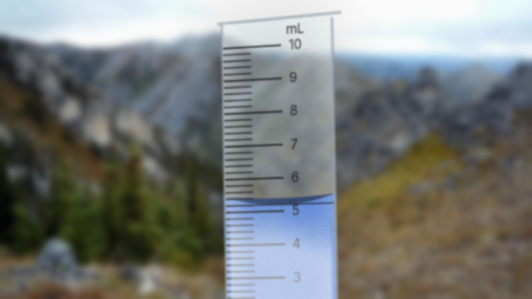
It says 5.2 mL
